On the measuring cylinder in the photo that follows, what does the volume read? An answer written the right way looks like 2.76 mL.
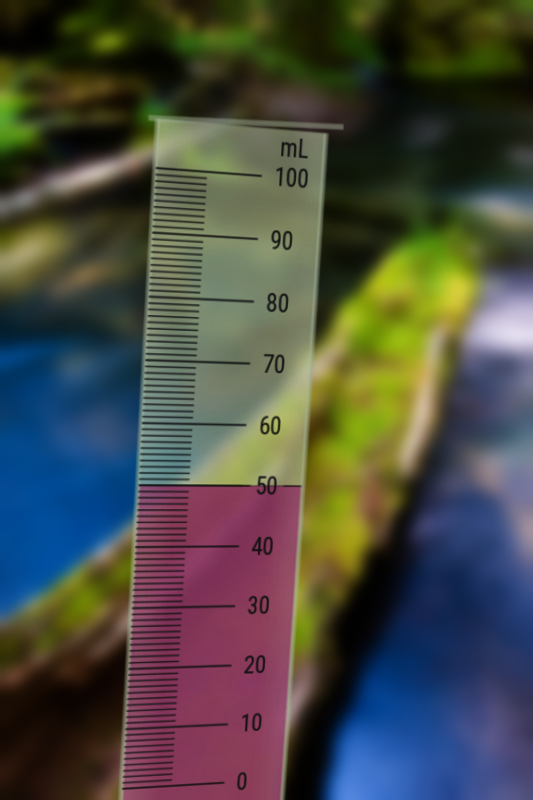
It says 50 mL
